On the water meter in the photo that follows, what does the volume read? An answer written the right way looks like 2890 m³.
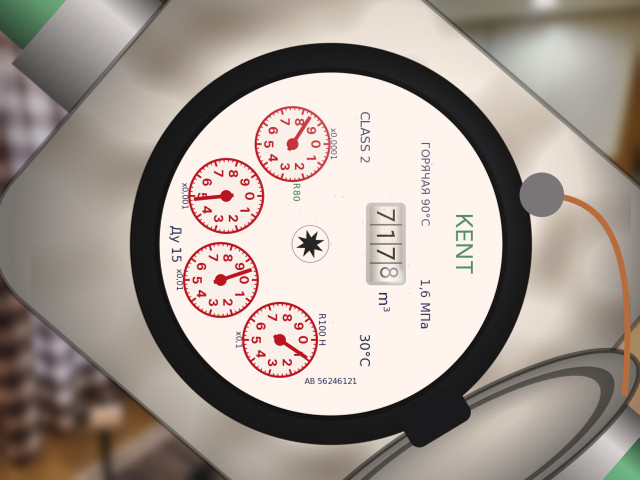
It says 7178.0948 m³
